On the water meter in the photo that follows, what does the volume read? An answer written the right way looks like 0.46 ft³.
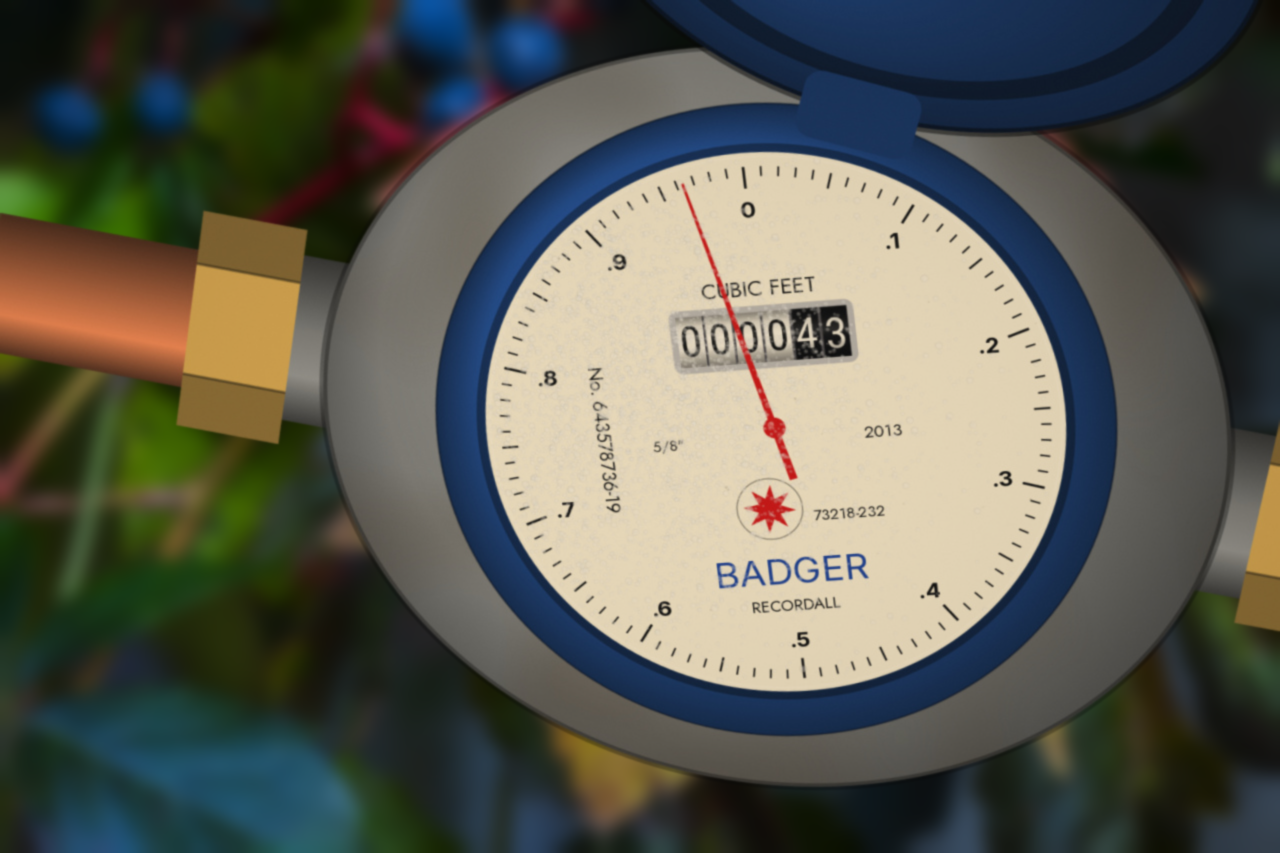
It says 42.96 ft³
